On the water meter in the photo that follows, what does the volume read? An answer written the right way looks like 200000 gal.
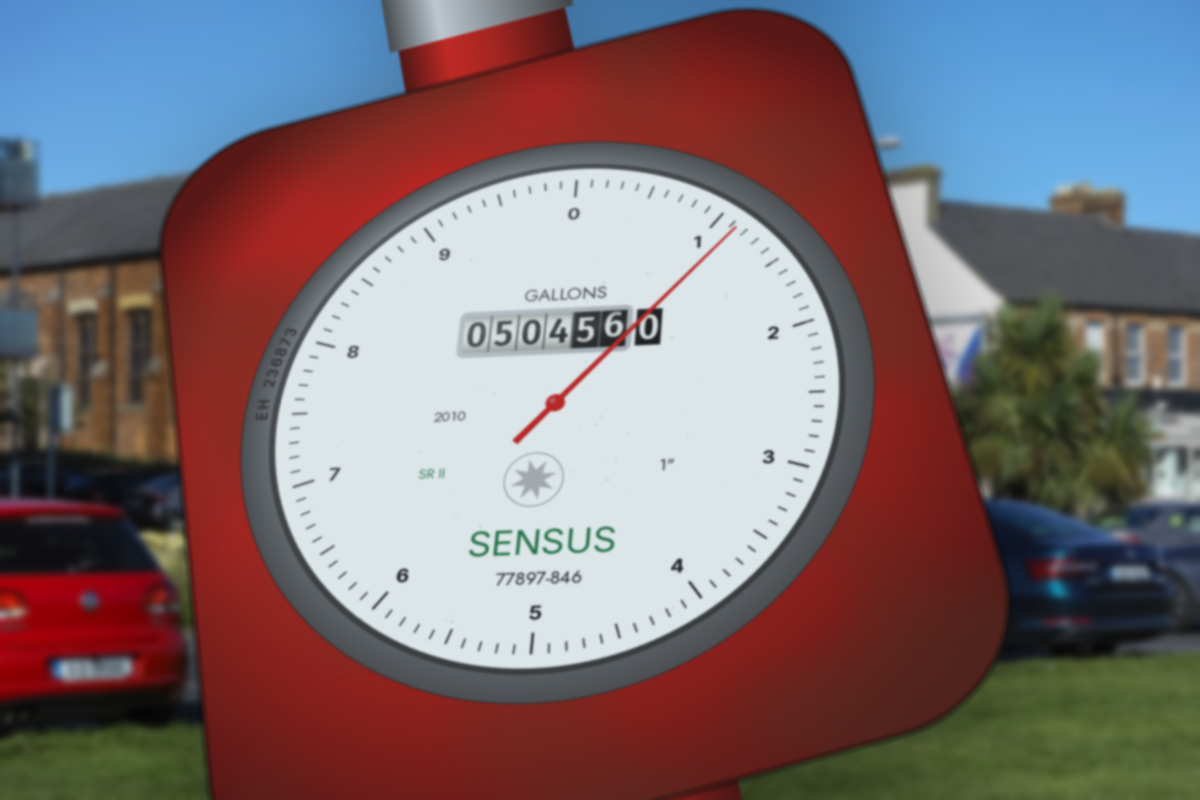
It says 504561.1 gal
